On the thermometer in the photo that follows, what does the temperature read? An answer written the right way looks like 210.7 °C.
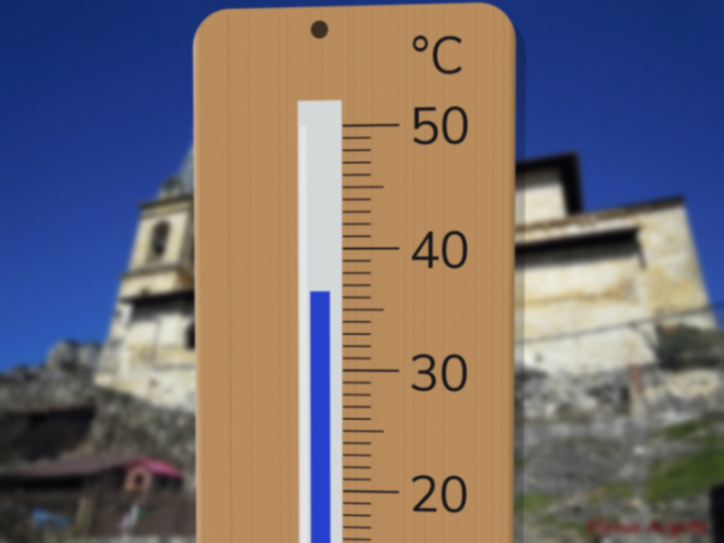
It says 36.5 °C
